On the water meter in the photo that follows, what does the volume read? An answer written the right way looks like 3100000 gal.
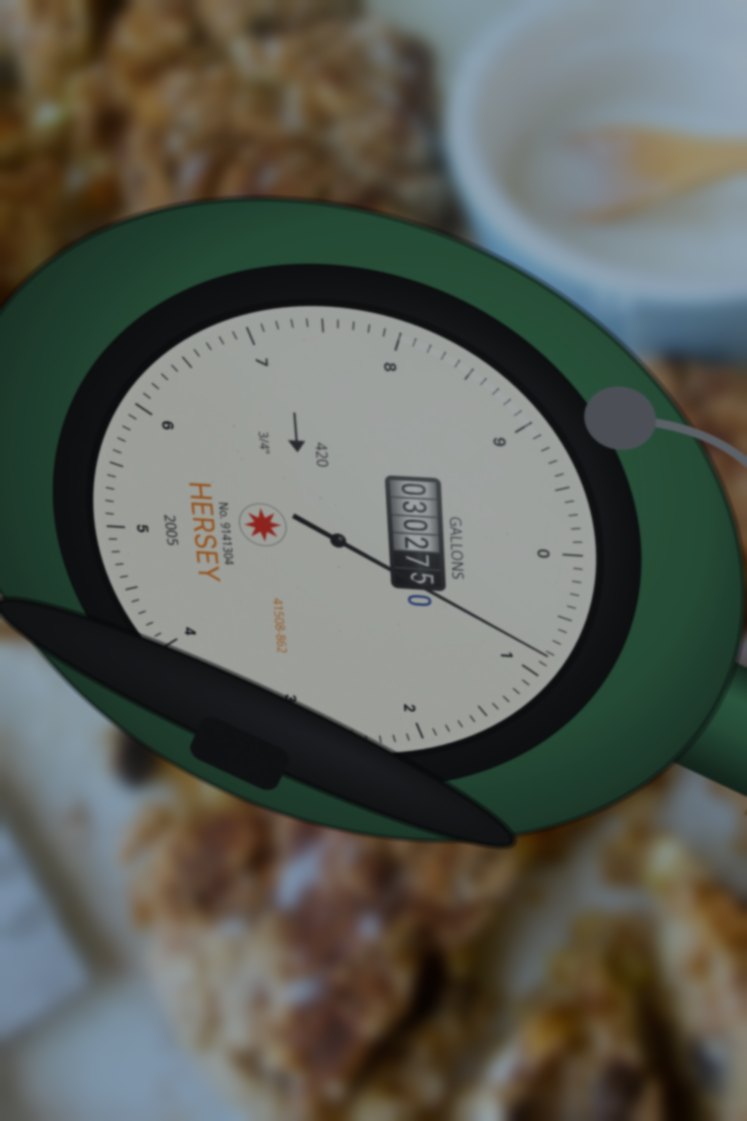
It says 302750.8 gal
